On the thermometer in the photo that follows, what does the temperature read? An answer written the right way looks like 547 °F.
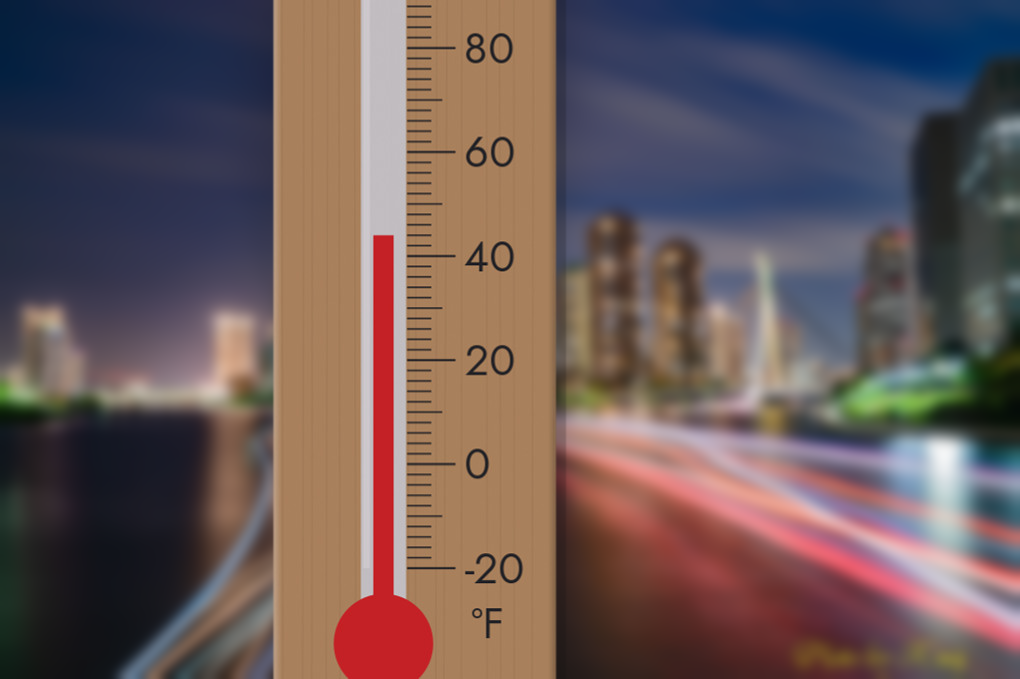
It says 44 °F
